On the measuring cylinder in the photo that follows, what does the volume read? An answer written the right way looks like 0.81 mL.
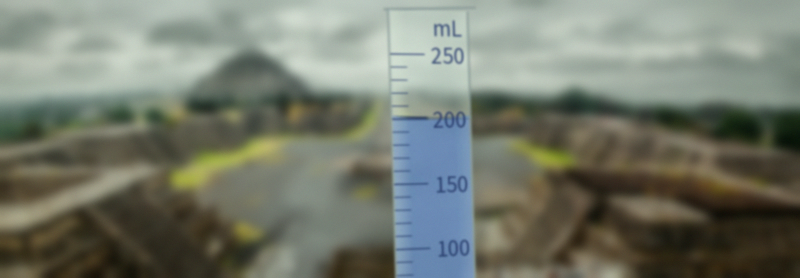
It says 200 mL
